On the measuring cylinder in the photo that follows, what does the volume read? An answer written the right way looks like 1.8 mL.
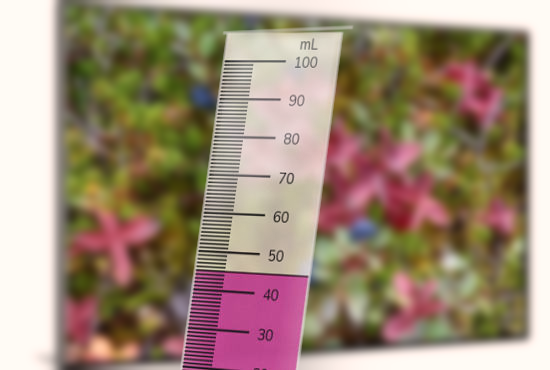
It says 45 mL
